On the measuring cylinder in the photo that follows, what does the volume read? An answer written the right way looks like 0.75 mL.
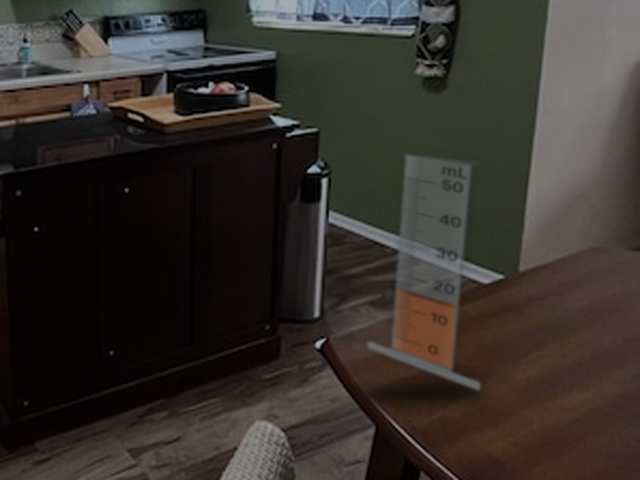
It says 15 mL
